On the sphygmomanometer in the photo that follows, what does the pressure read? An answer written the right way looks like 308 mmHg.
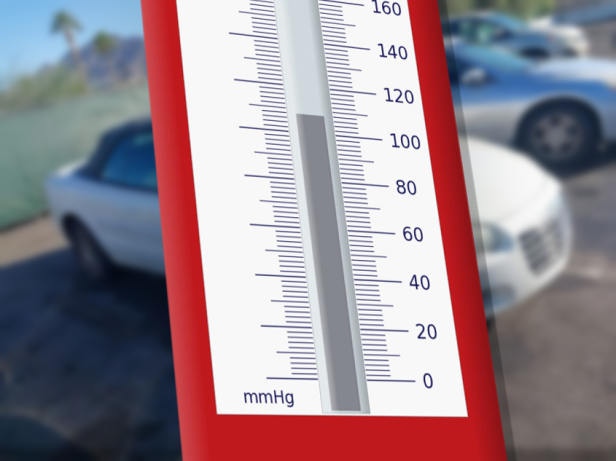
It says 108 mmHg
